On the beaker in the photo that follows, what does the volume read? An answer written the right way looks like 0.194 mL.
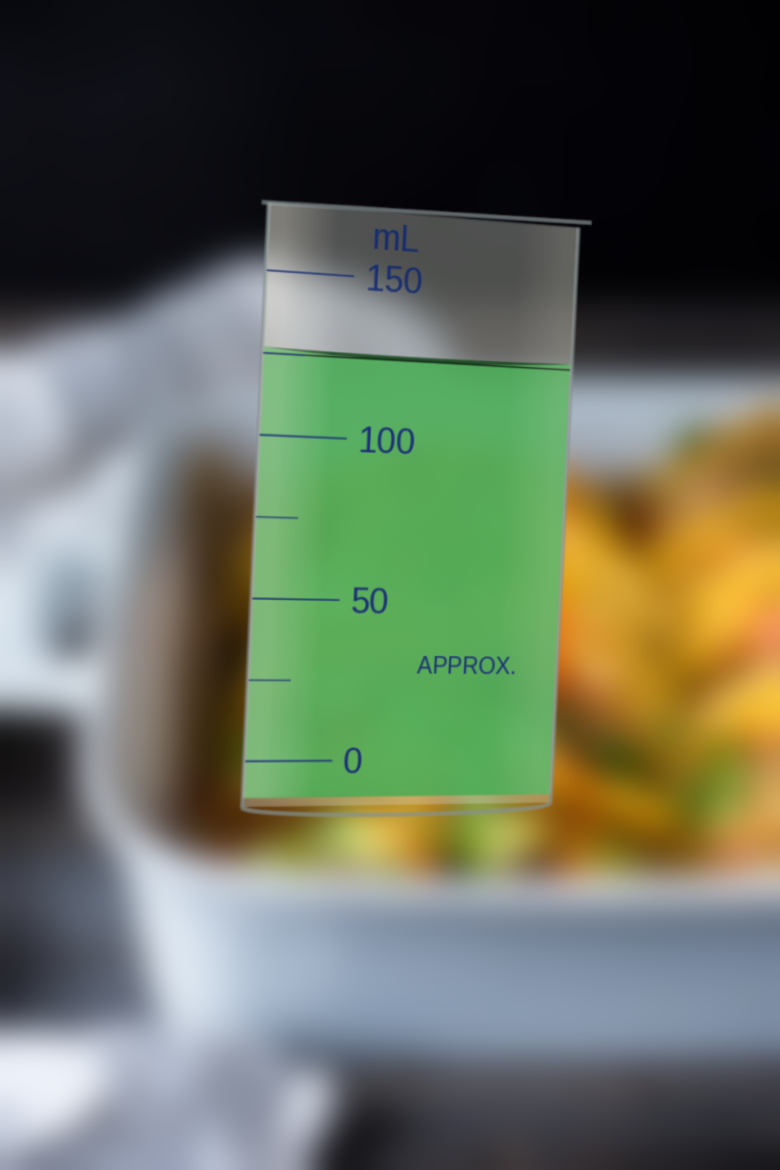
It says 125 mL
